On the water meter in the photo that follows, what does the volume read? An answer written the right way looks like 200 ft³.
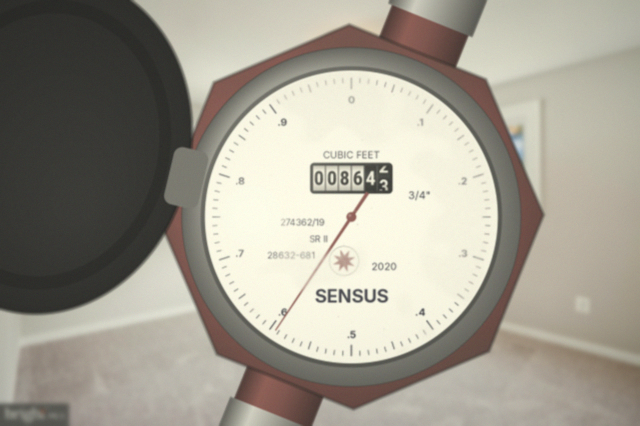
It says 8642.59 ft³
